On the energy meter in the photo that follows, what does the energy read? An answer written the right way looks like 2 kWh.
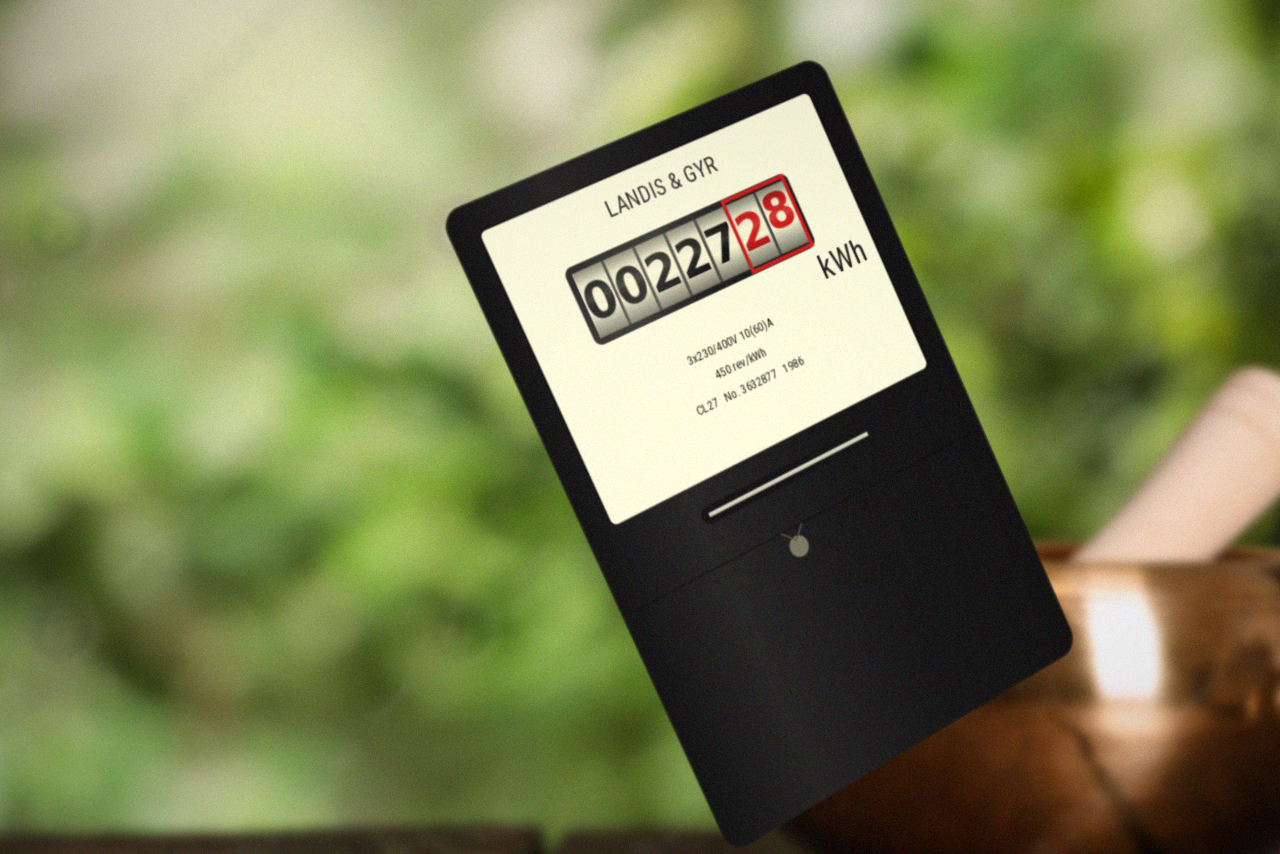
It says 227.28 kWh
